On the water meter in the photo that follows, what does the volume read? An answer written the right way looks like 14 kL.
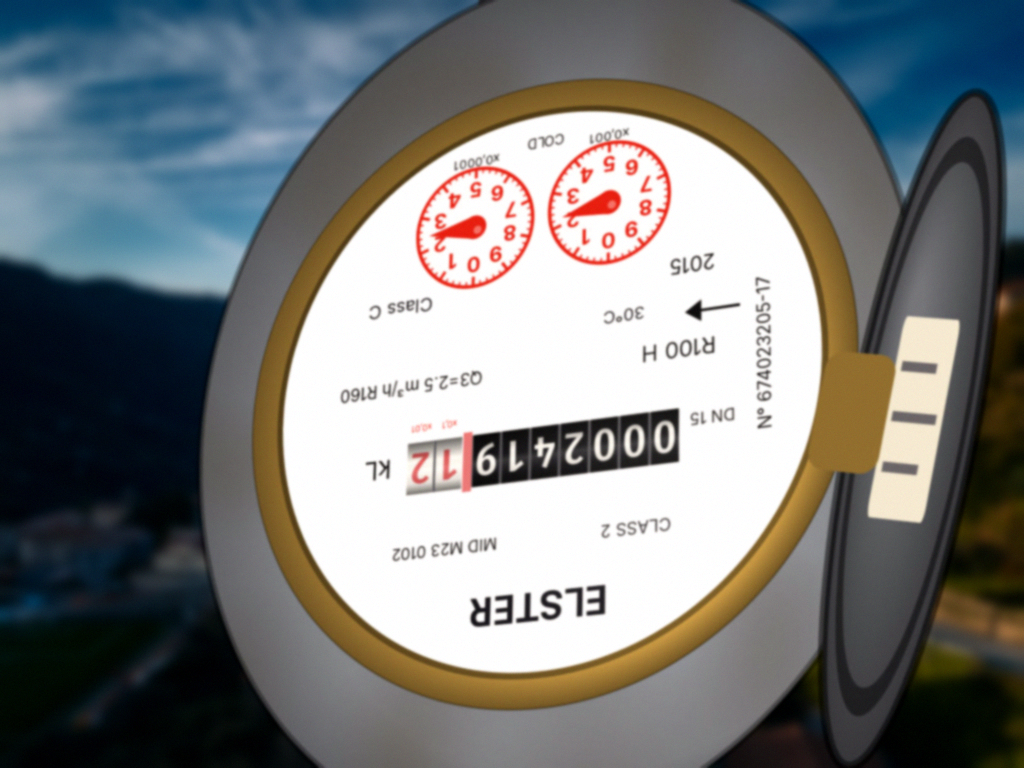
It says 2419.1222 kL
